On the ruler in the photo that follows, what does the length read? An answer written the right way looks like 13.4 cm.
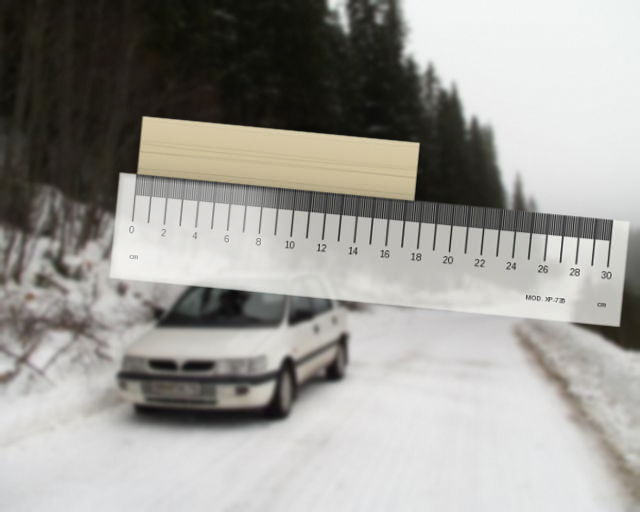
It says 17.5 cm
